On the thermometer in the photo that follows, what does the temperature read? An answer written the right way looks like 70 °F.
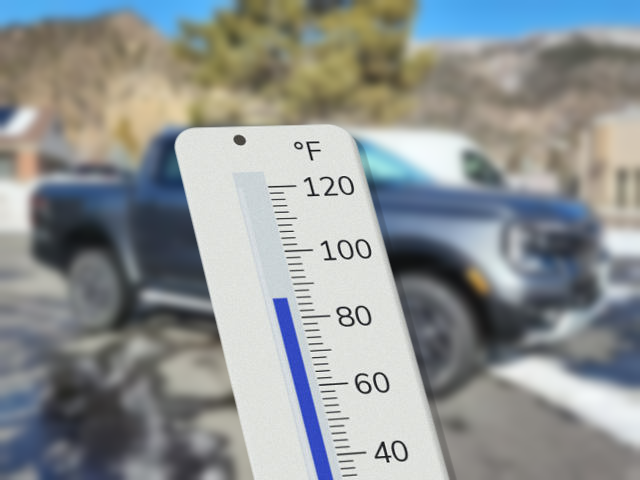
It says 86 °F
